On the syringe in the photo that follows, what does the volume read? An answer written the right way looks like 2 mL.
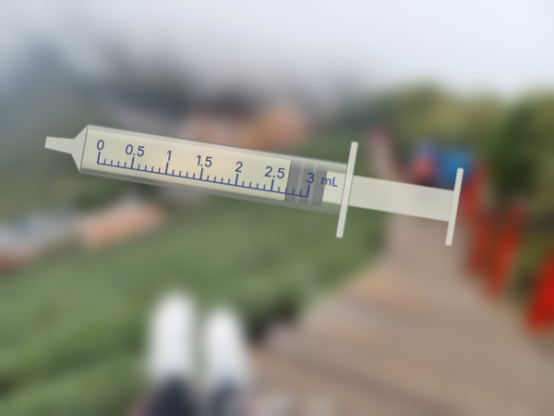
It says 2.7 mL
